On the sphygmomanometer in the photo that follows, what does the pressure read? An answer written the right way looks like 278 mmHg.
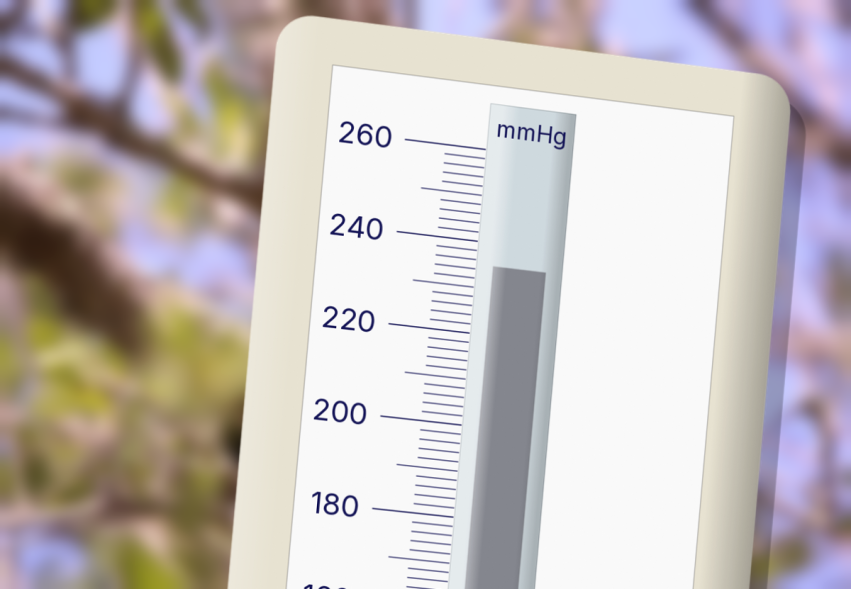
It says 235 mmHg
